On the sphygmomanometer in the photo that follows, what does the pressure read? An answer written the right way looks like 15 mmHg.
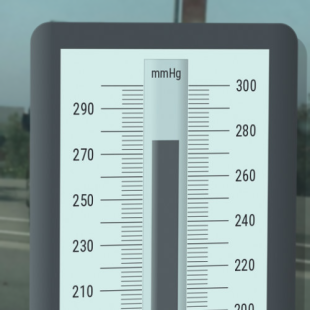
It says 276 mmHg
